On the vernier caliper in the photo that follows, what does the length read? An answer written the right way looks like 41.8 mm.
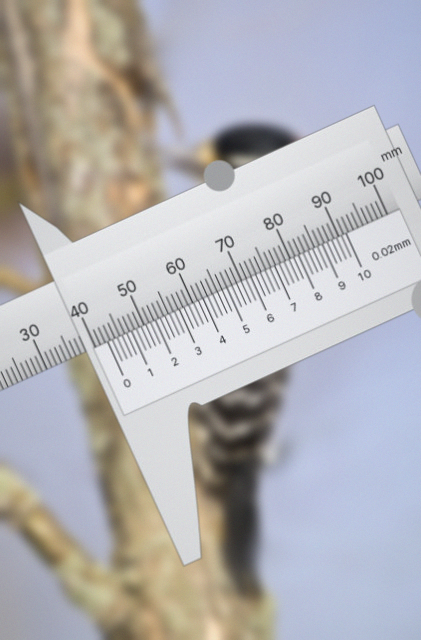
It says 42.5 mm
